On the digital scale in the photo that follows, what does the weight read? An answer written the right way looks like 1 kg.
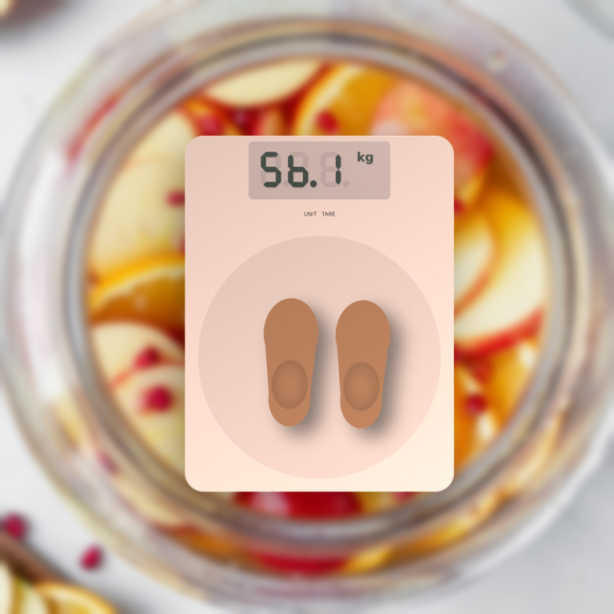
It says 56.1 kg
